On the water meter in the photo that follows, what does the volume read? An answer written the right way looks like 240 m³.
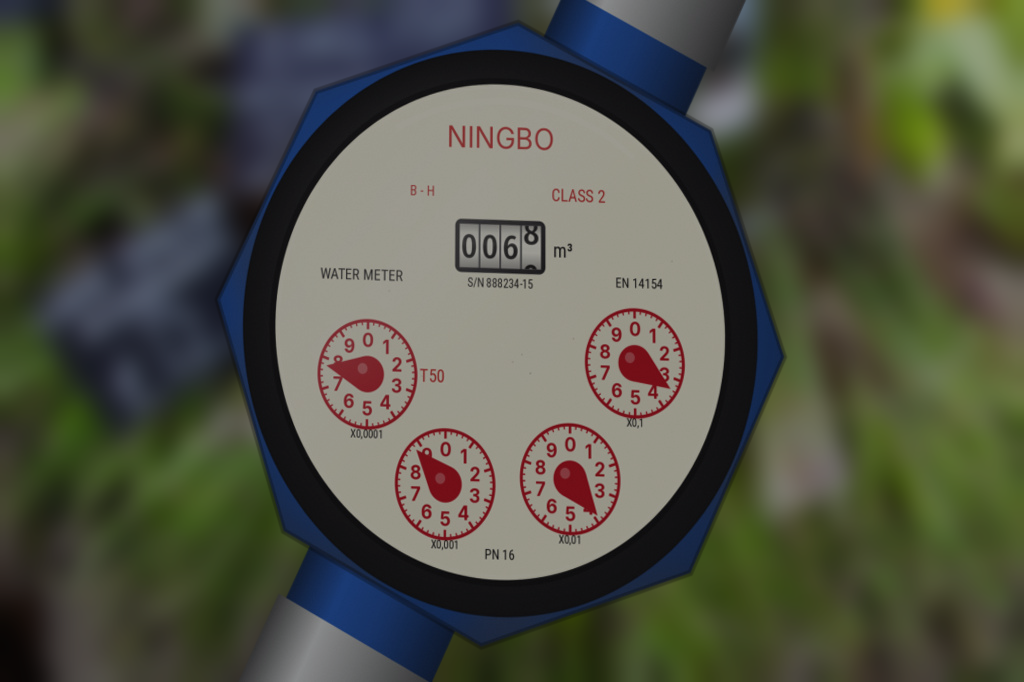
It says 68.3387 m³
